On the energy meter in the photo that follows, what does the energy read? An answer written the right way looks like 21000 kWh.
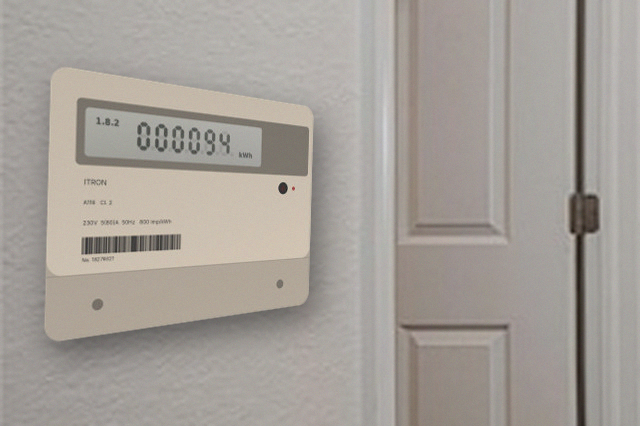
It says 94 kWh
